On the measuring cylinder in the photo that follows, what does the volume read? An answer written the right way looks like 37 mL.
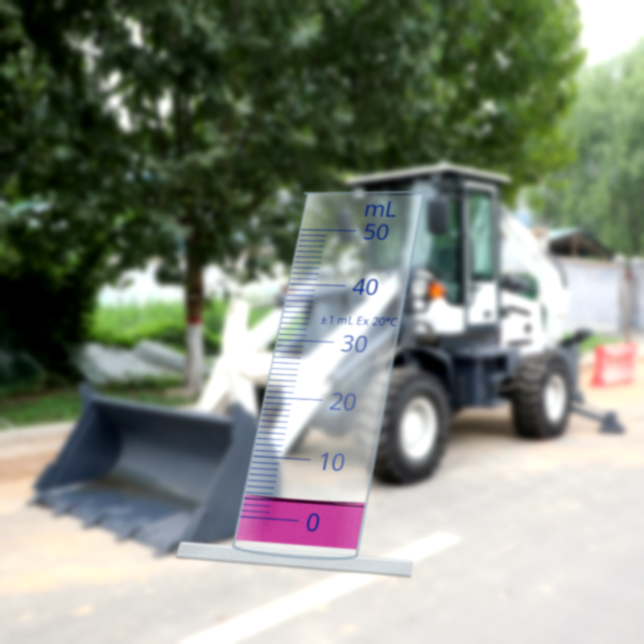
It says 3 mL
